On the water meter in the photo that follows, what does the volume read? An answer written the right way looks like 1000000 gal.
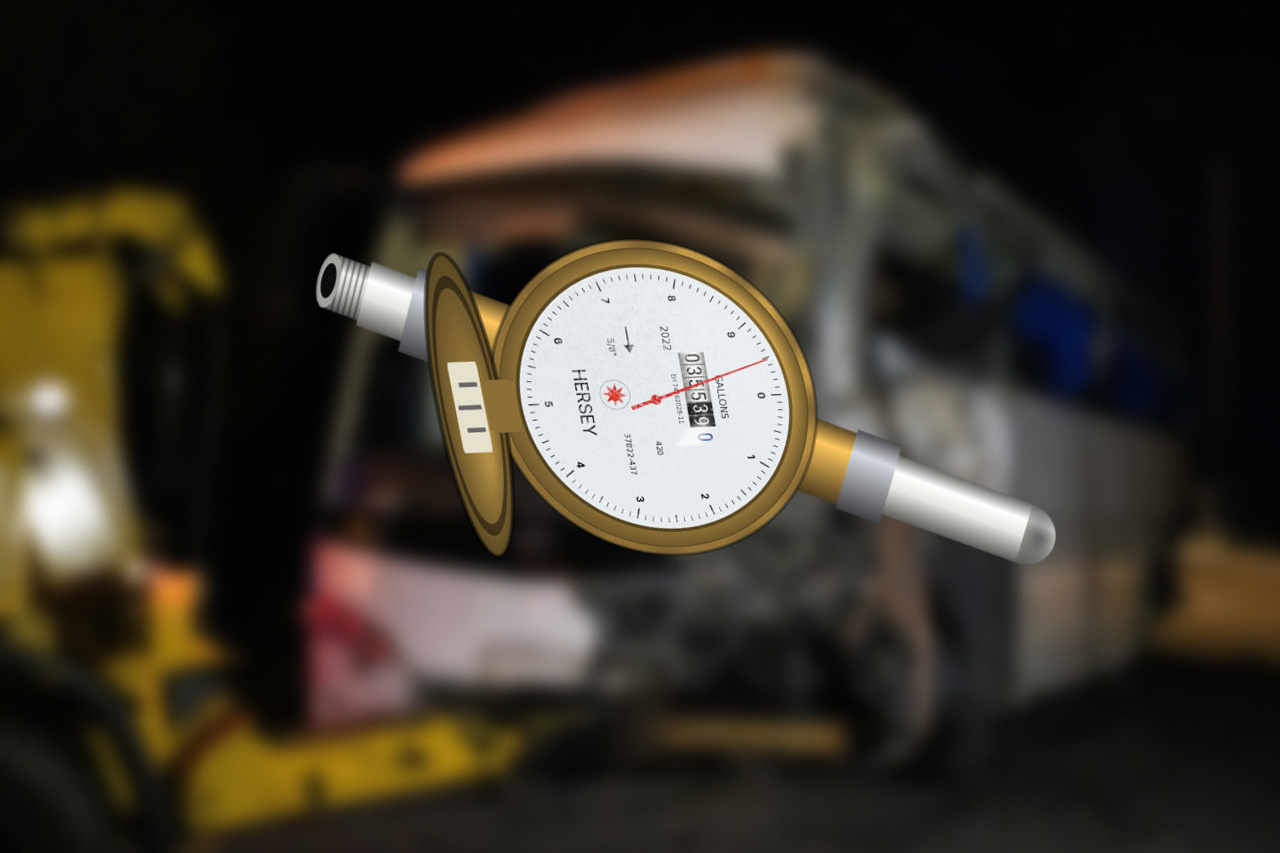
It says 355389.5 gal
